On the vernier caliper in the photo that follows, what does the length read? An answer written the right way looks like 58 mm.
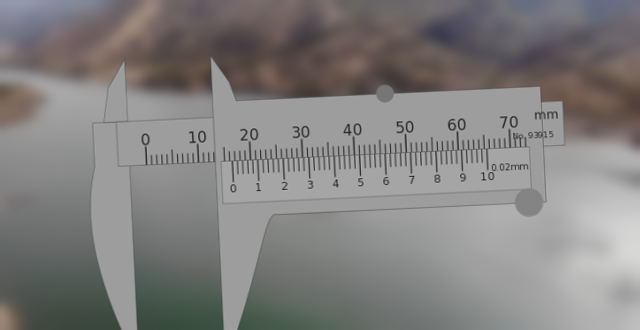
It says 16.5 mm
